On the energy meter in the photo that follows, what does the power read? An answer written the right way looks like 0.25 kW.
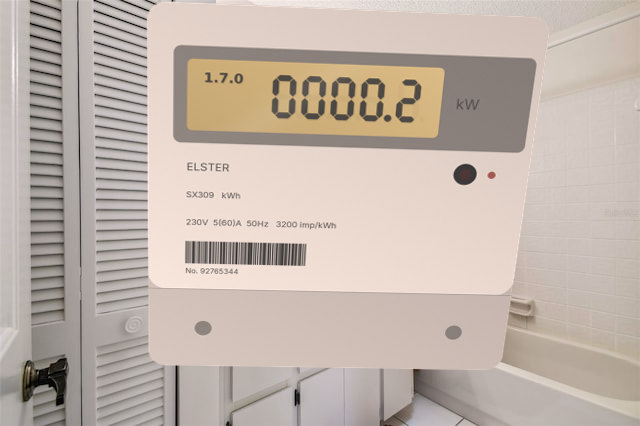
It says 0.2 kW
